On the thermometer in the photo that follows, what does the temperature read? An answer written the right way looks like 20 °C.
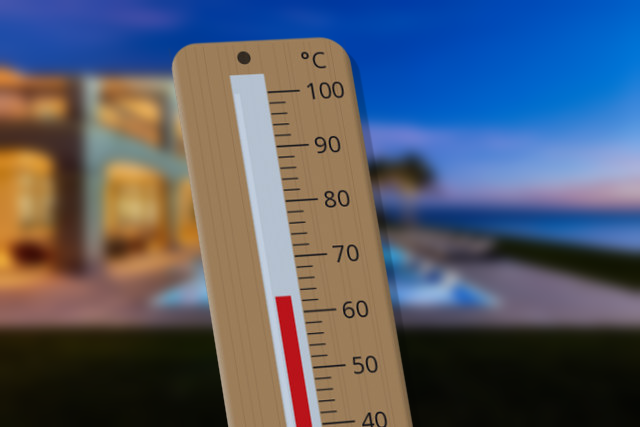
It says 63 °C
